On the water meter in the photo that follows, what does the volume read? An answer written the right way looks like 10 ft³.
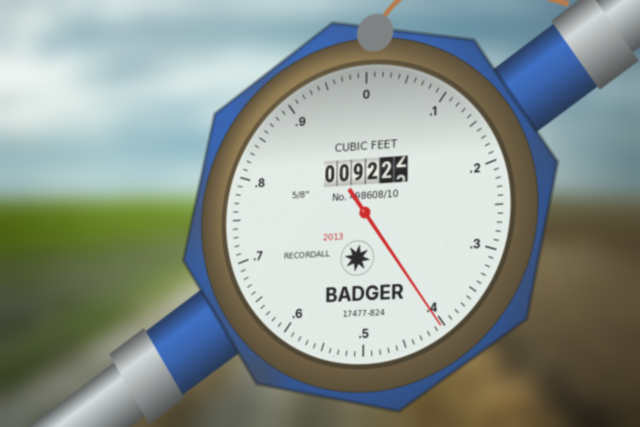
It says 9222.40 ft³
